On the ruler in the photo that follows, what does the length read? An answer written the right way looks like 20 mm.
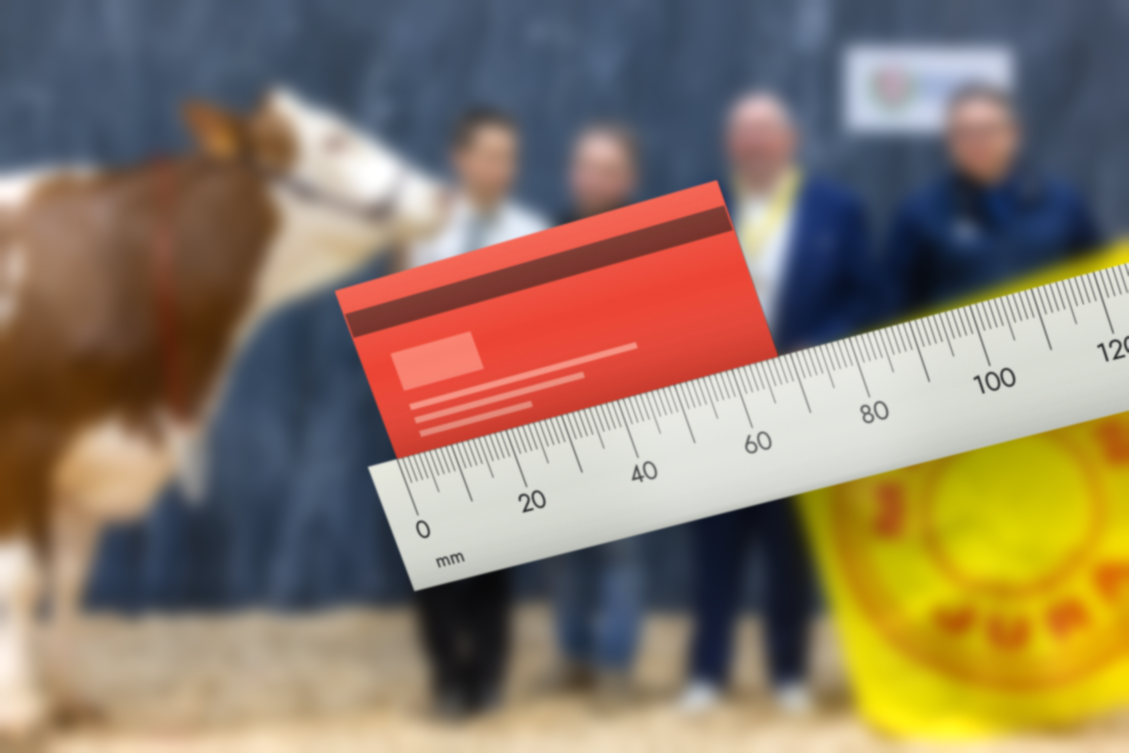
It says 68 mm
